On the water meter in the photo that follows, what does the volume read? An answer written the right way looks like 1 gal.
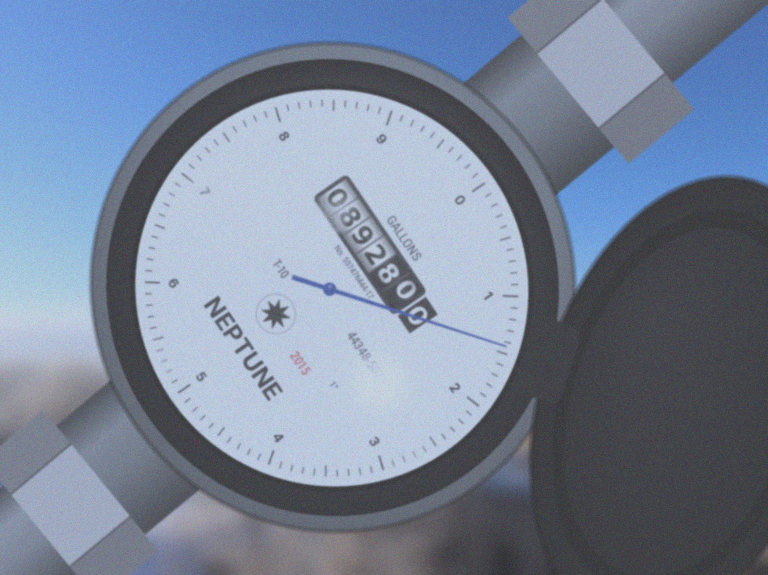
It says 892801.4 gal
